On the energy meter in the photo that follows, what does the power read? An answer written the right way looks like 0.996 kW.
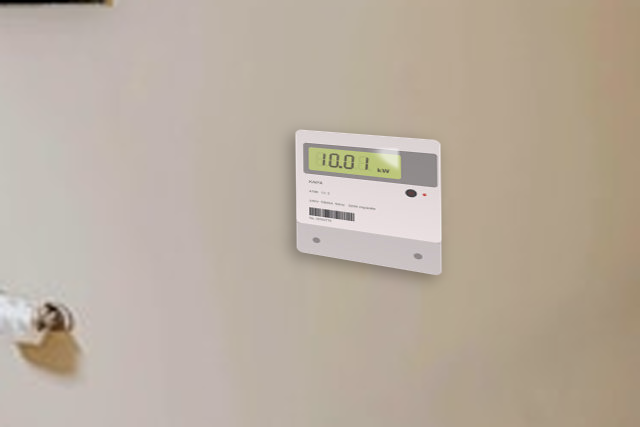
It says 10.01 kW
